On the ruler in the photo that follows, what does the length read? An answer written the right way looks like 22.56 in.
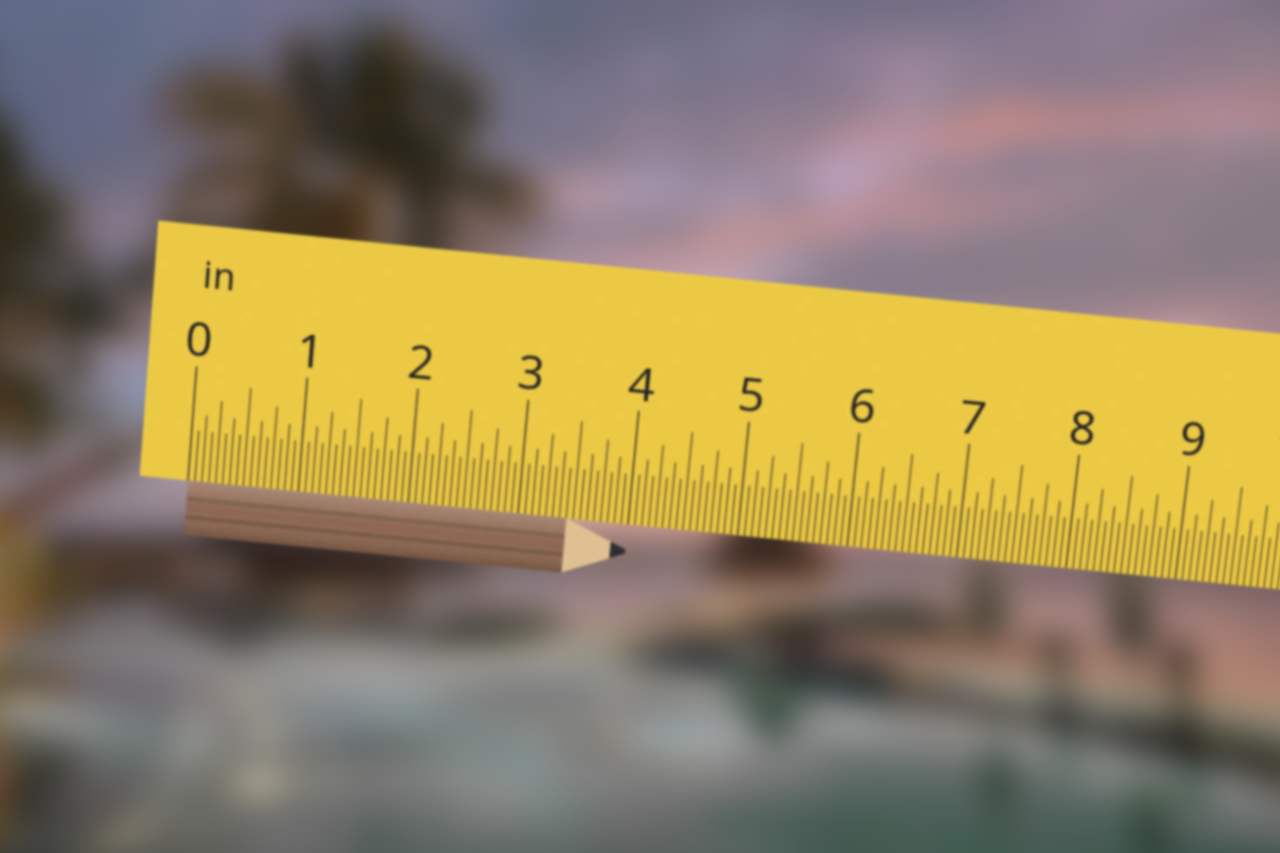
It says 4 in
